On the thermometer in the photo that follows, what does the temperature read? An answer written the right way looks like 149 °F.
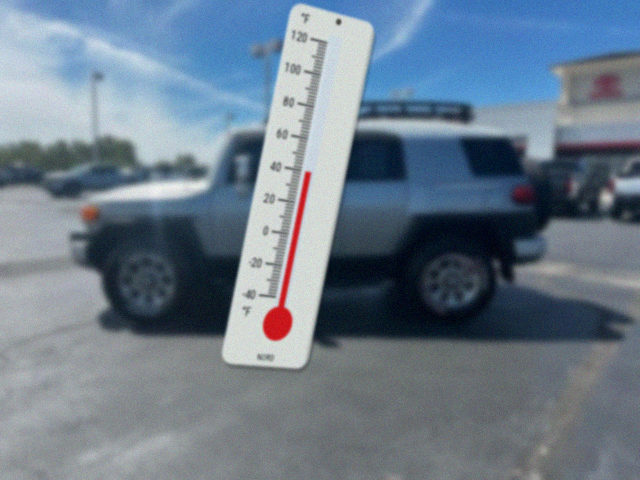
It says 40 °F
